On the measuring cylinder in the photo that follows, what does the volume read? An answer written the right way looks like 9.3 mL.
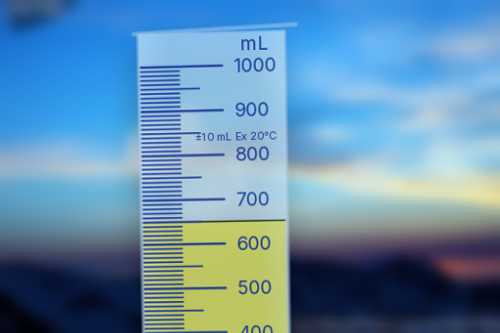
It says 650 mL
